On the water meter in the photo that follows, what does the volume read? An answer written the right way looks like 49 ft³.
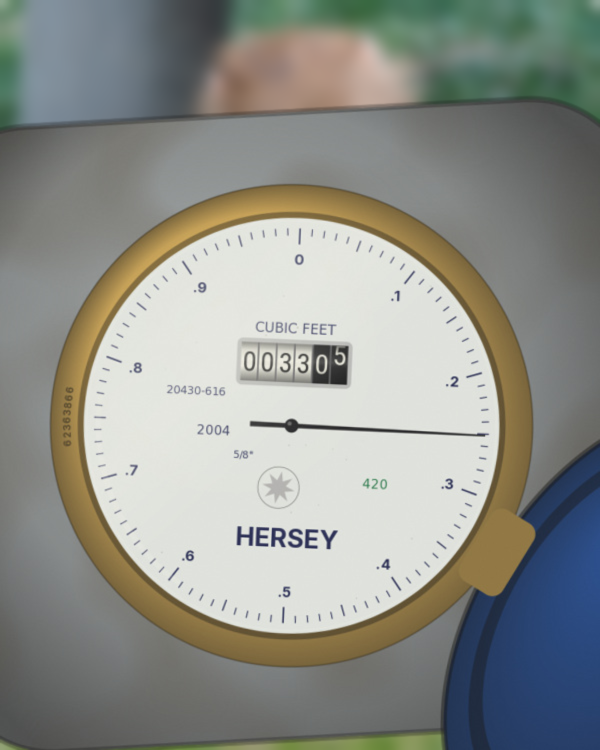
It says 3305.25 ft³
